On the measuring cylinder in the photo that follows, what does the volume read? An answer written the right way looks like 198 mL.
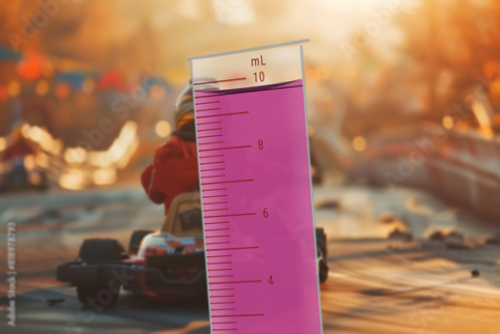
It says 9.6 mL
